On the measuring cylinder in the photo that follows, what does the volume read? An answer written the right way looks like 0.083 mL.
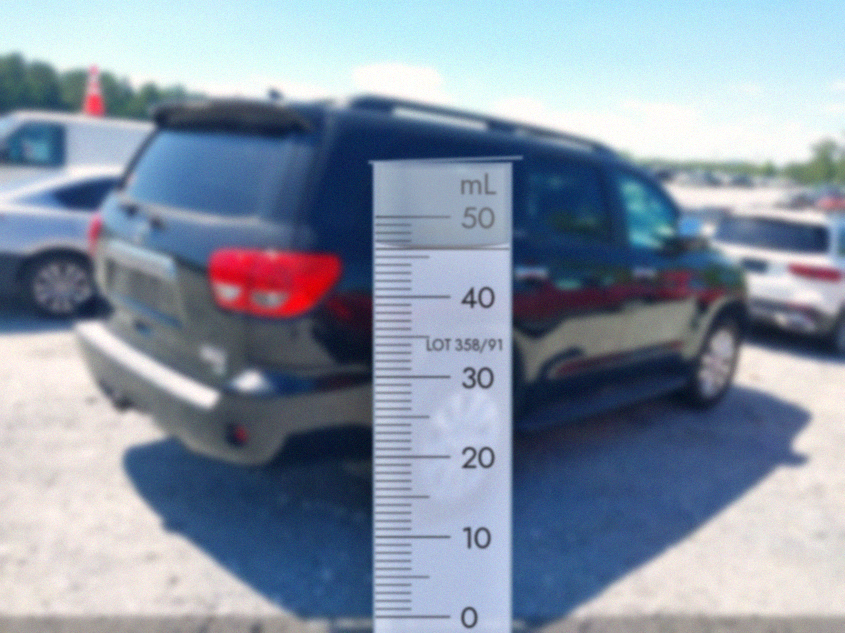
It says 46 mL
